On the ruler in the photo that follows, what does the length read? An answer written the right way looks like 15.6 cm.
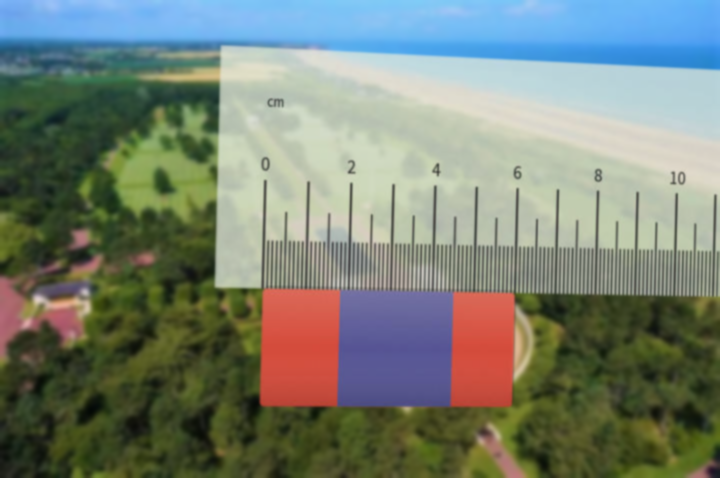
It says 6 cm
